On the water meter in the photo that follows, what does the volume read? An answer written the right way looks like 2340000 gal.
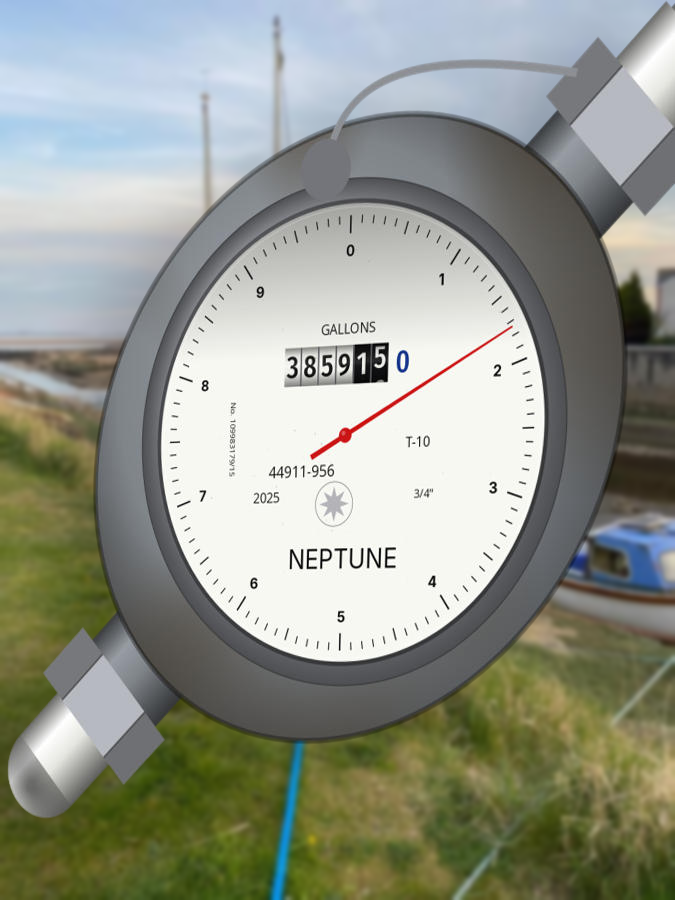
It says 3859151.7 gal
